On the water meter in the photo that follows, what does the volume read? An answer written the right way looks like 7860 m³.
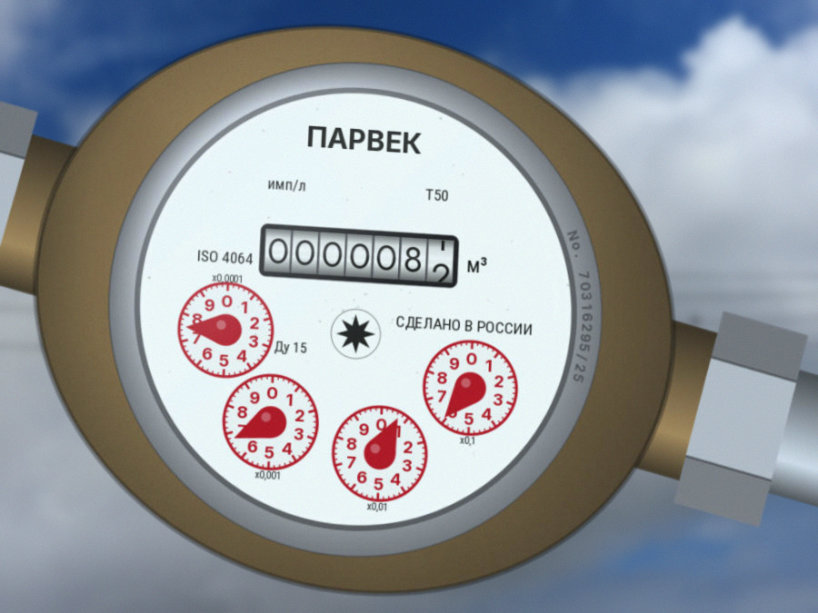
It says 81.6067 m³
